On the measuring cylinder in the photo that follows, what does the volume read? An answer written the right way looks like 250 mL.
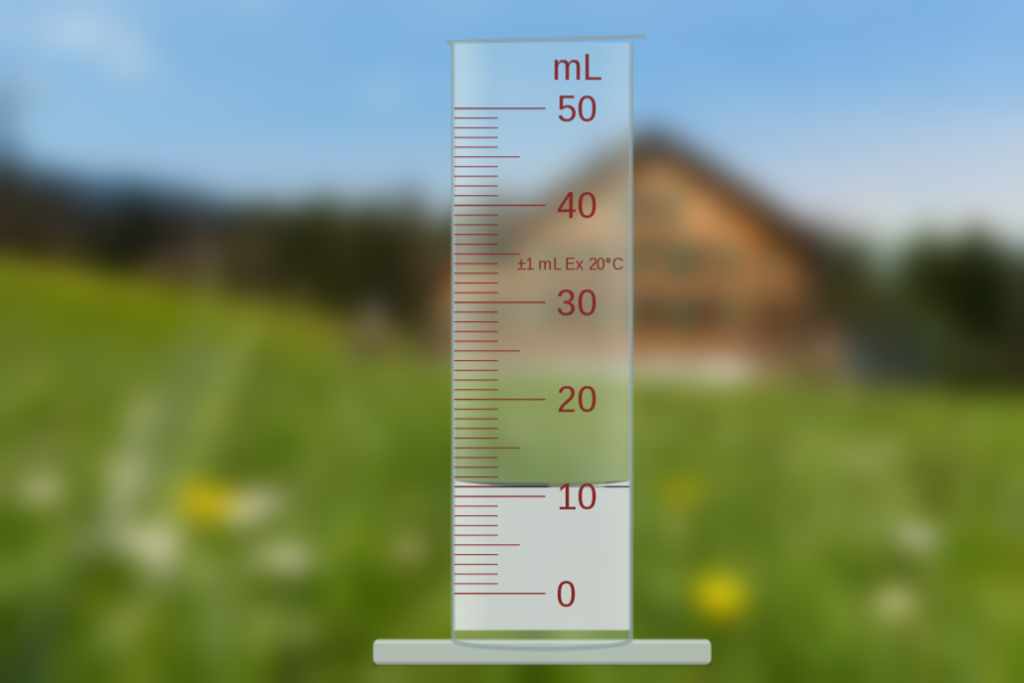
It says 11 mL
